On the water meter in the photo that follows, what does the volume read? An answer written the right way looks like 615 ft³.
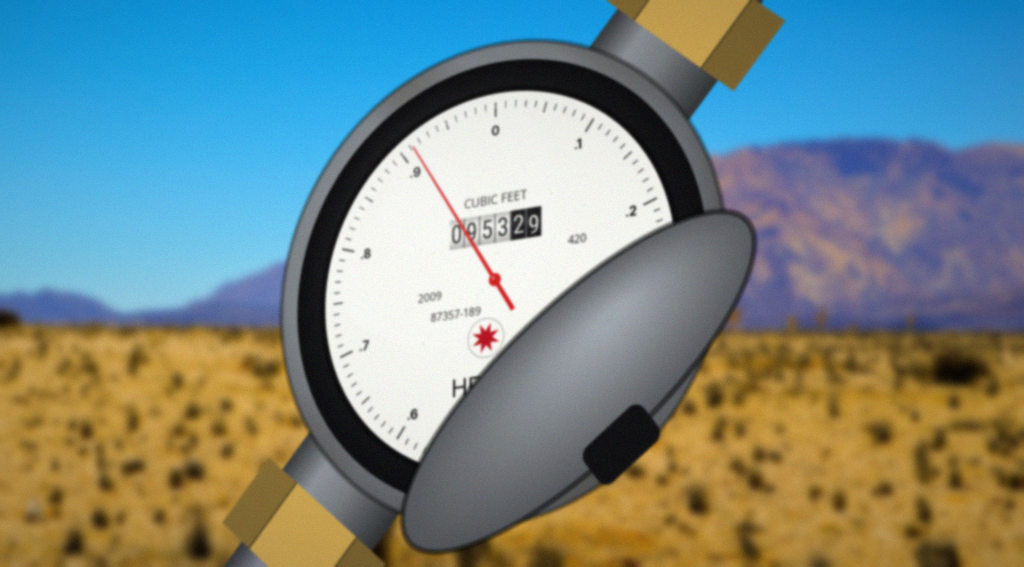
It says 95328.91 ft³
